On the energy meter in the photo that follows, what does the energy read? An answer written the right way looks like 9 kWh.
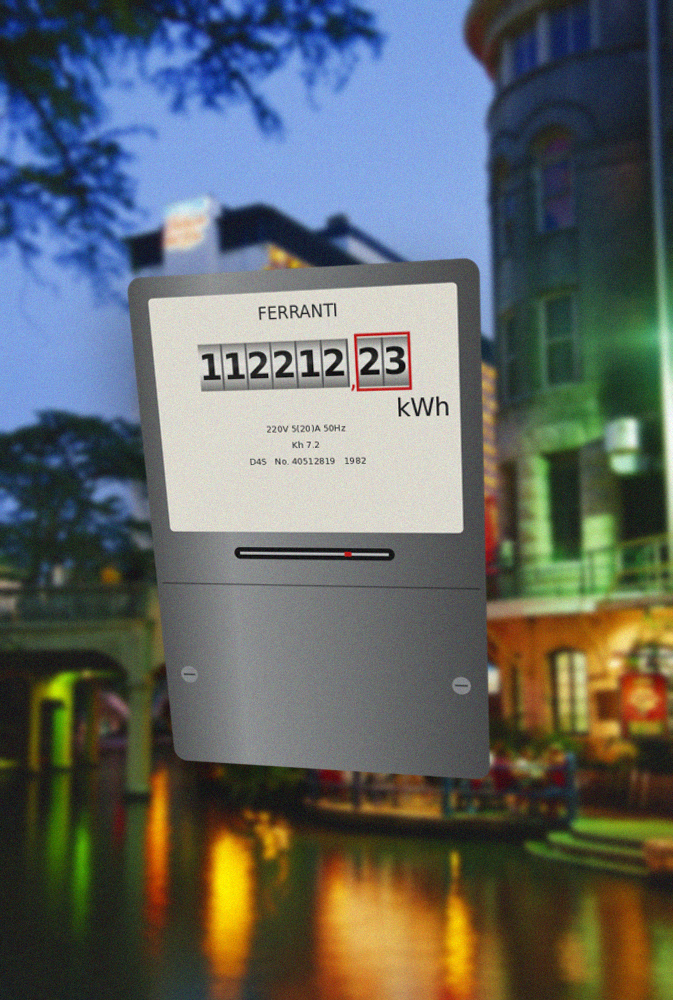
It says 112212.23 kWh
